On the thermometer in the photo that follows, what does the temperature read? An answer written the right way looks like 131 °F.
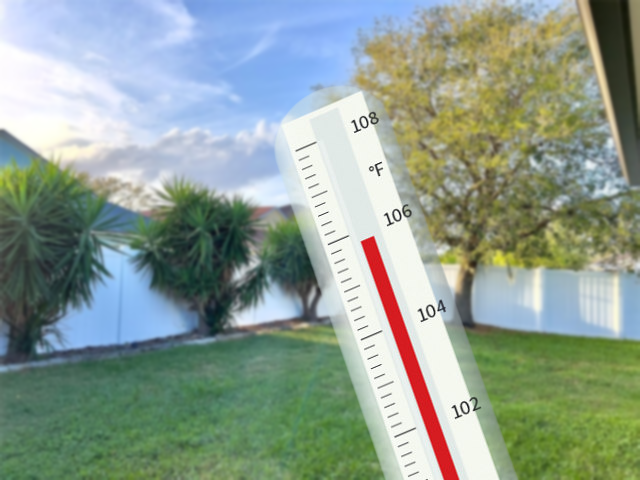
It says 105.8 °F
